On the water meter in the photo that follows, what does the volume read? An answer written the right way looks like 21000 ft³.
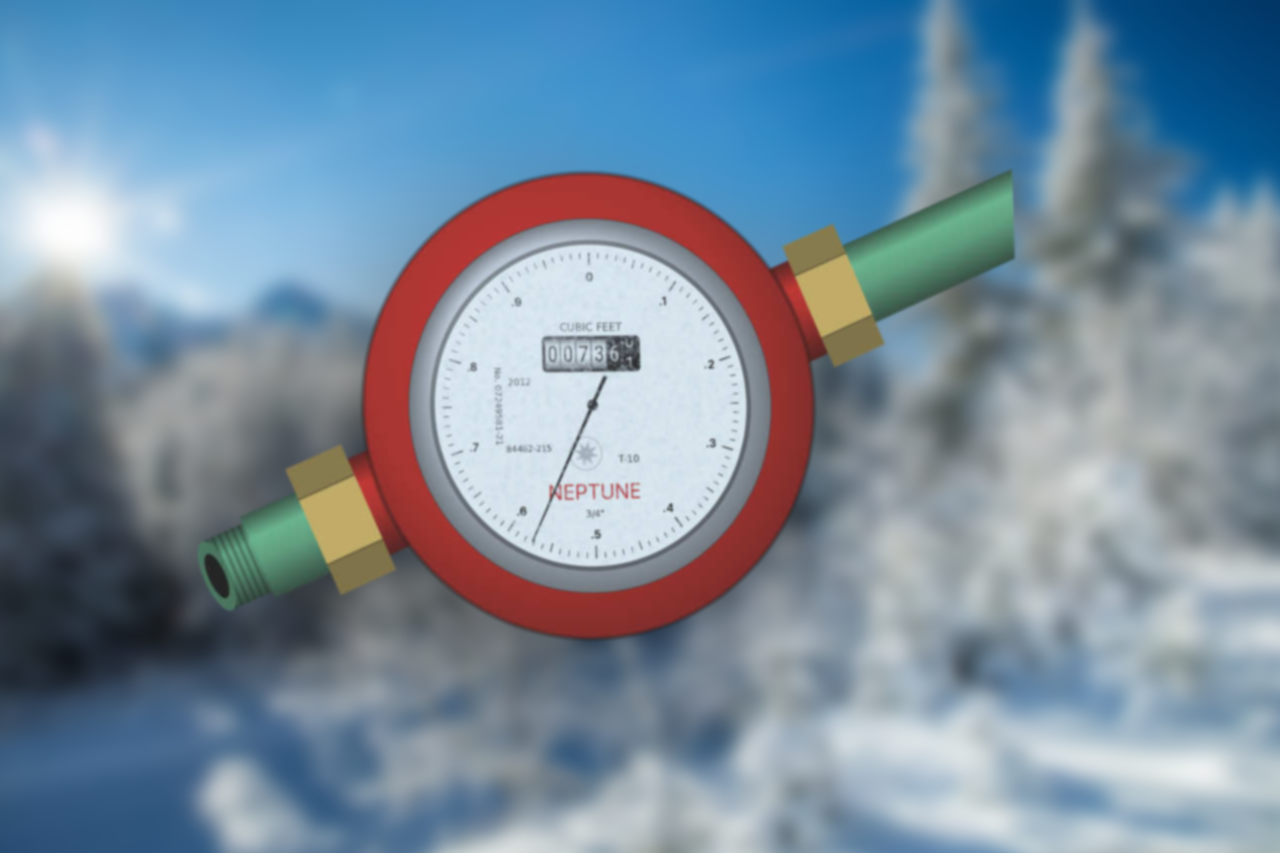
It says 7360.57 ft³
